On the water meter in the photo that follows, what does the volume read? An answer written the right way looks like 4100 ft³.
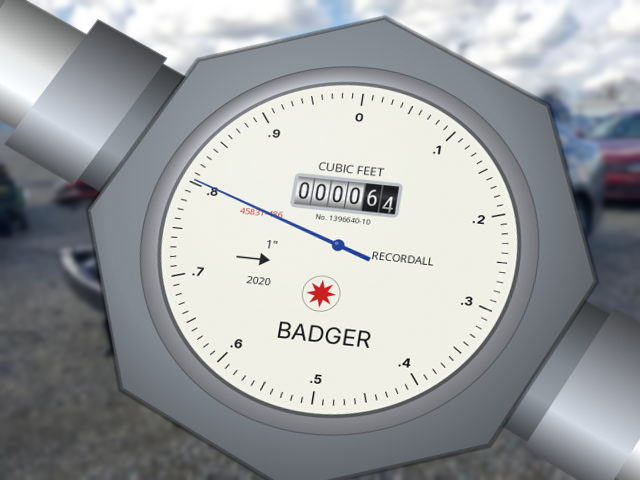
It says 63.80 ft³
